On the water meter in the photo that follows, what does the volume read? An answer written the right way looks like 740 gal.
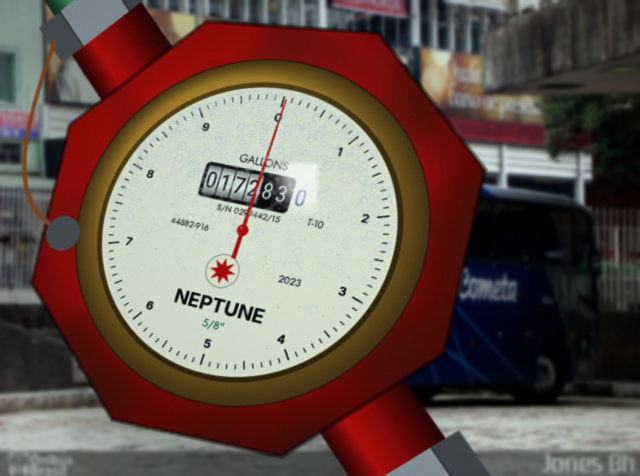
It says 172830.0 gal
